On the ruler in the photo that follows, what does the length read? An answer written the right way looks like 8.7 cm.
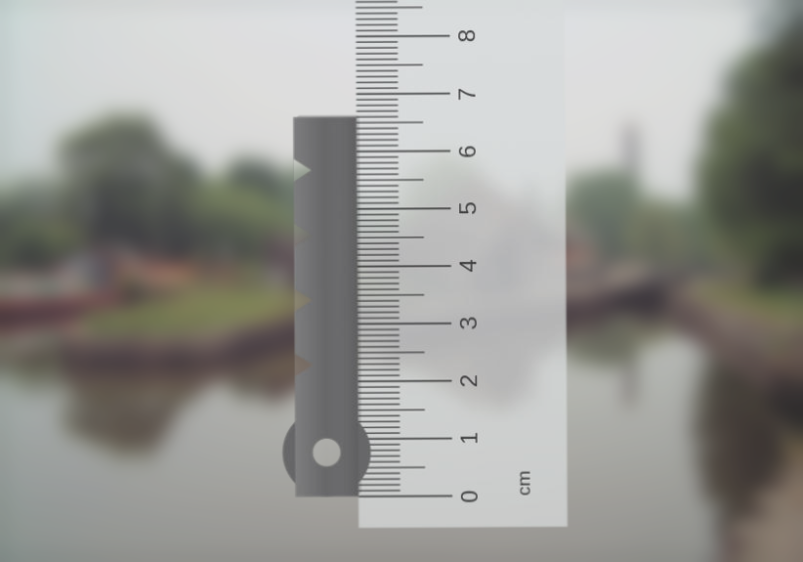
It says 6.6 cm
